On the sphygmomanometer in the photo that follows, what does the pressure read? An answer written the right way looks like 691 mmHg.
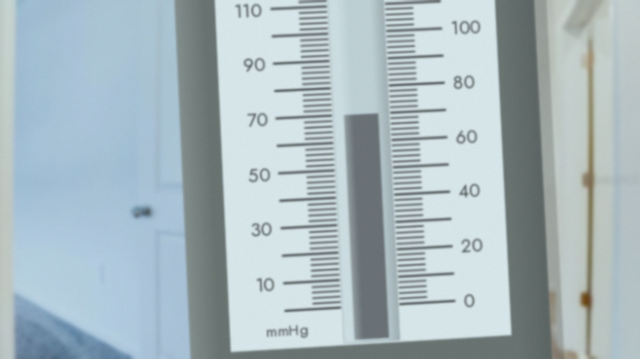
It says 70 mmHg
